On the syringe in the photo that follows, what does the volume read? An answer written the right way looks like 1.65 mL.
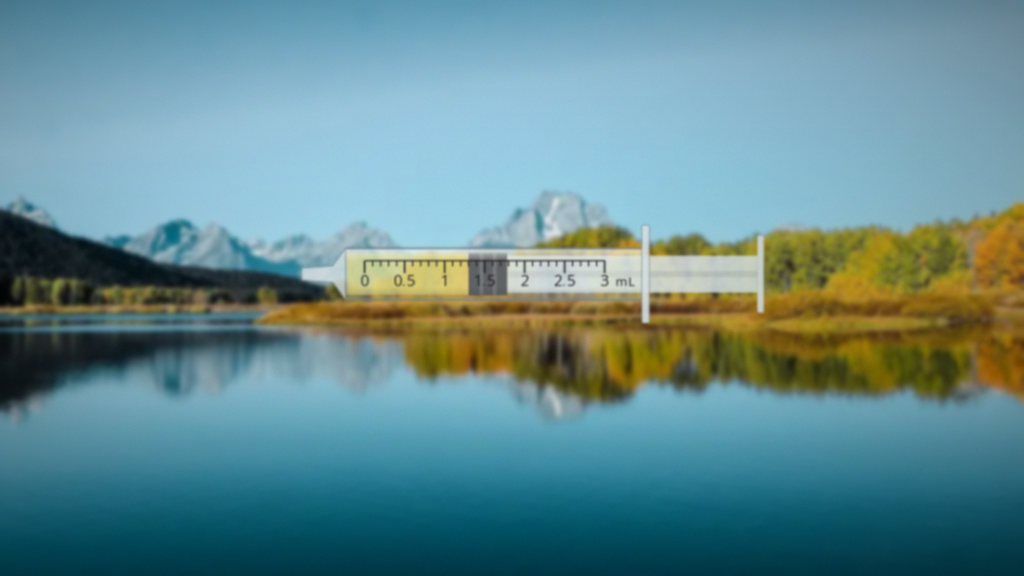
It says 1.3 mL
